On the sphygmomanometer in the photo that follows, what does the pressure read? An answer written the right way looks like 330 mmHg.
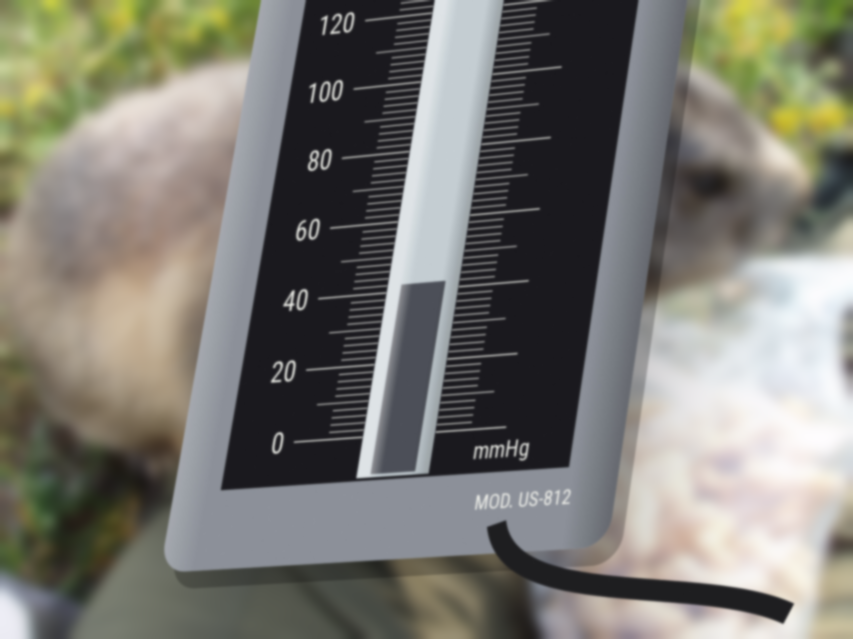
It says 42 mmHg
